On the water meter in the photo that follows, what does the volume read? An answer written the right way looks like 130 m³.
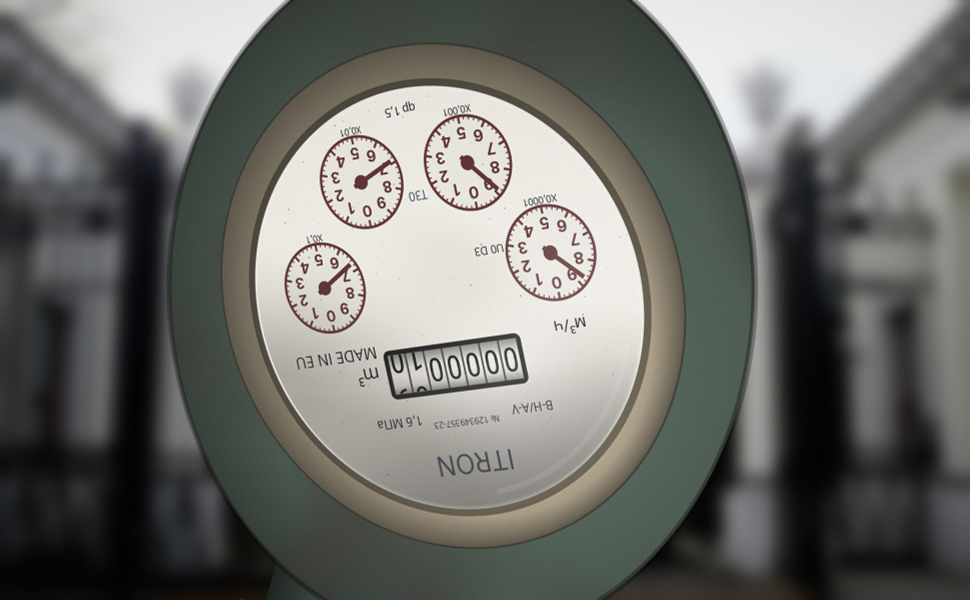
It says 9.6688 m³
